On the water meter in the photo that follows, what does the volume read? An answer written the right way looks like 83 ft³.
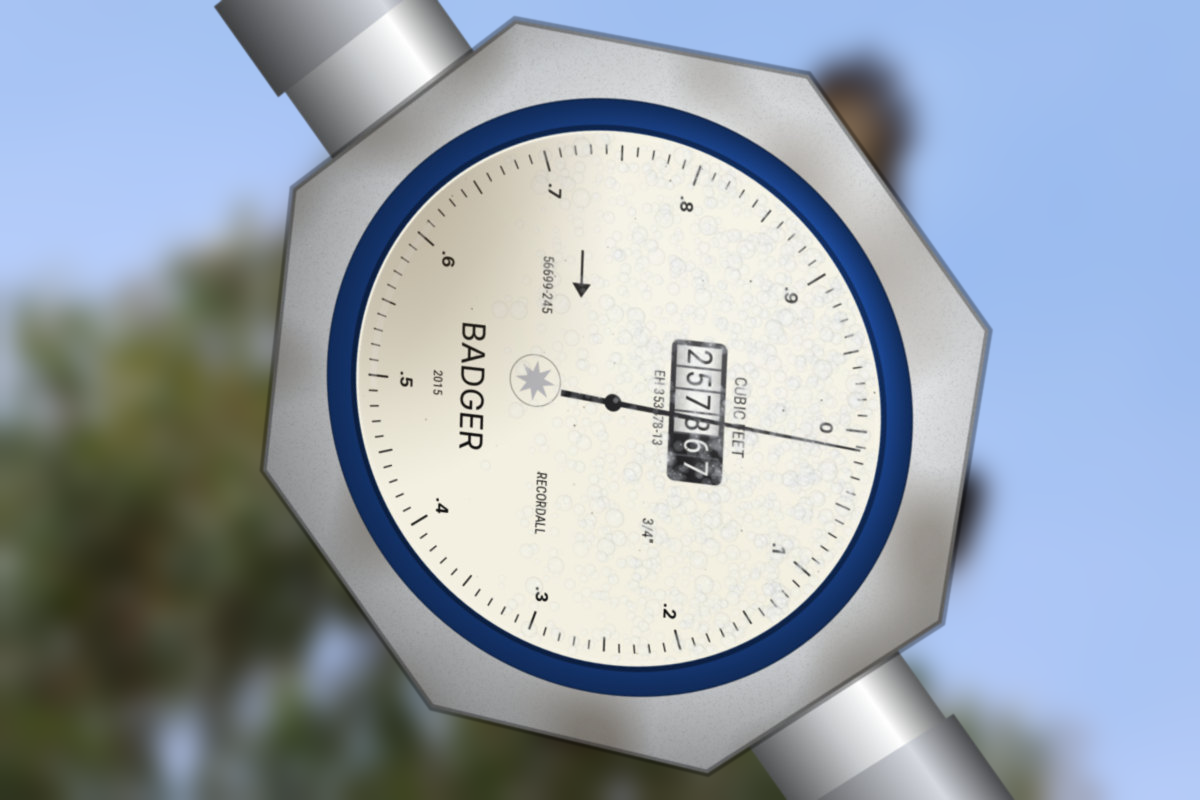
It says 257867.01 ft³
